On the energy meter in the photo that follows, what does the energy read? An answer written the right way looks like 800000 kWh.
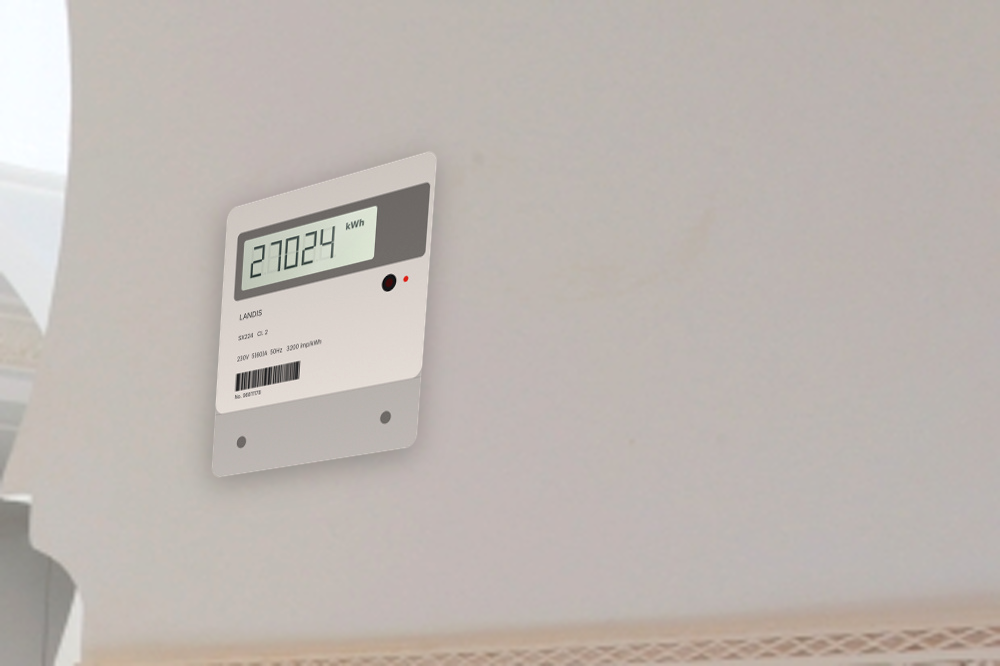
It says 27024 kWh
